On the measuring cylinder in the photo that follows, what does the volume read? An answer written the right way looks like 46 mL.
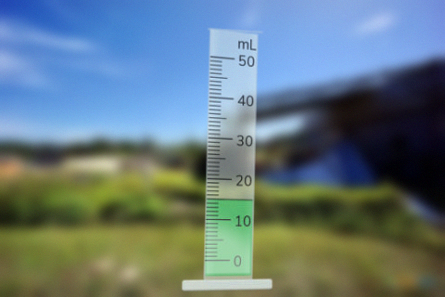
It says 15 mL
